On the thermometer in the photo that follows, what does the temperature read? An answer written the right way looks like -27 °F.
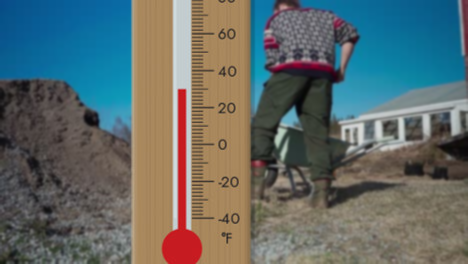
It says 30 °F
